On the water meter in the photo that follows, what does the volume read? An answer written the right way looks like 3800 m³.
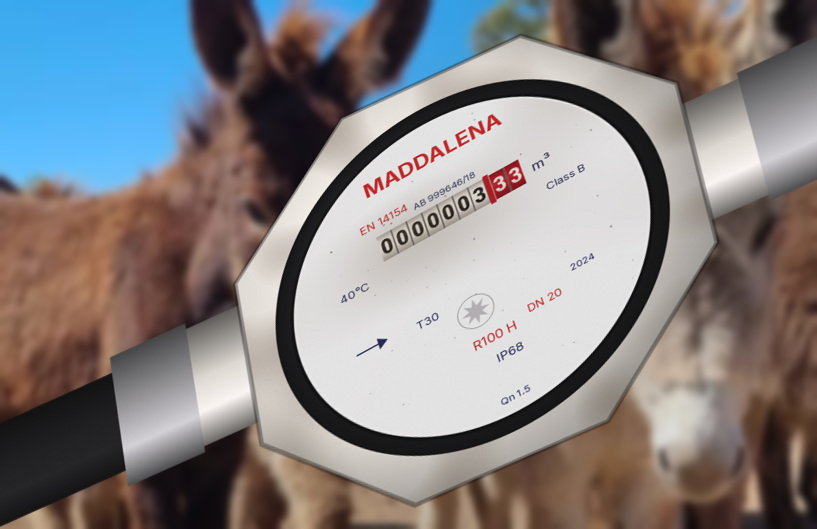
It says 3.33 m³
